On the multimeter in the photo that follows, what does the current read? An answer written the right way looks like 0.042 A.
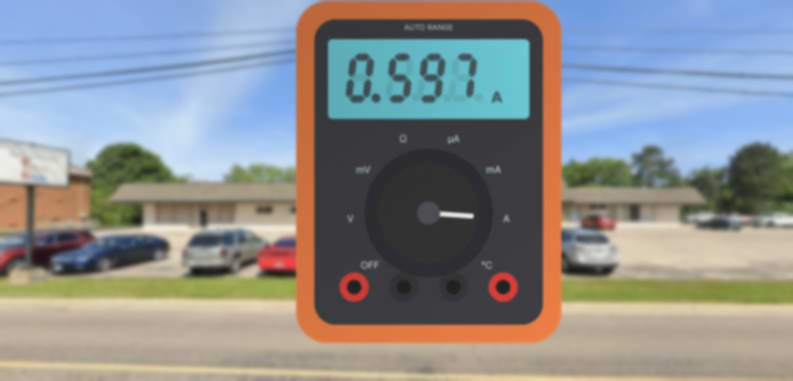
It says 0.597 A
